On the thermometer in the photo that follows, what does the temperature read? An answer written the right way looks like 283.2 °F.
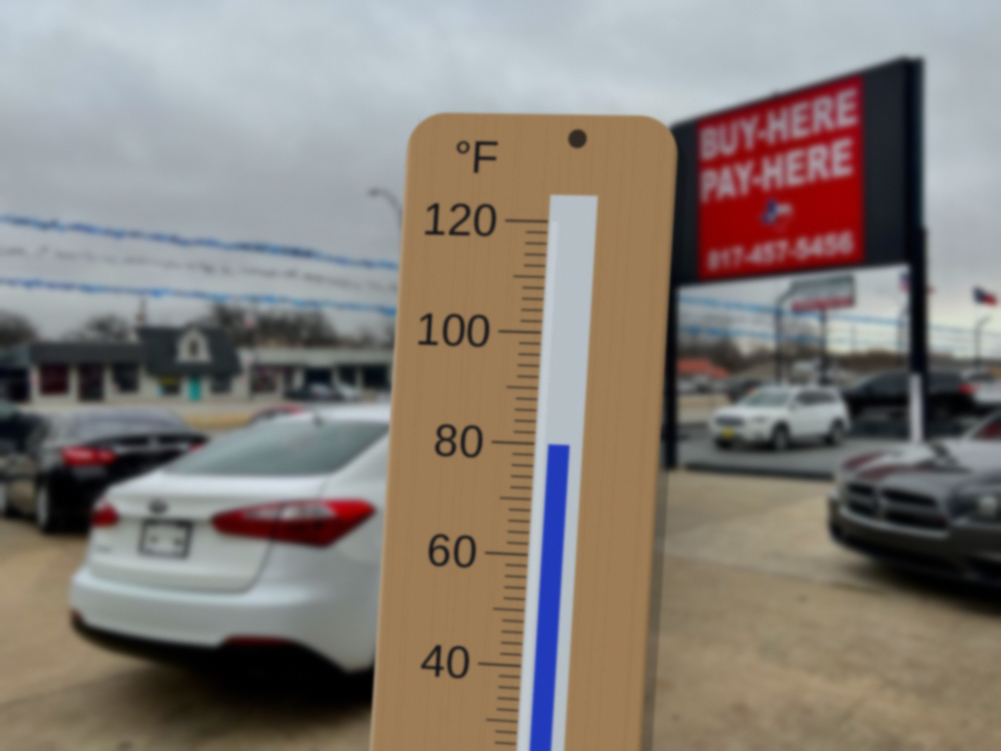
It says 80 °F
